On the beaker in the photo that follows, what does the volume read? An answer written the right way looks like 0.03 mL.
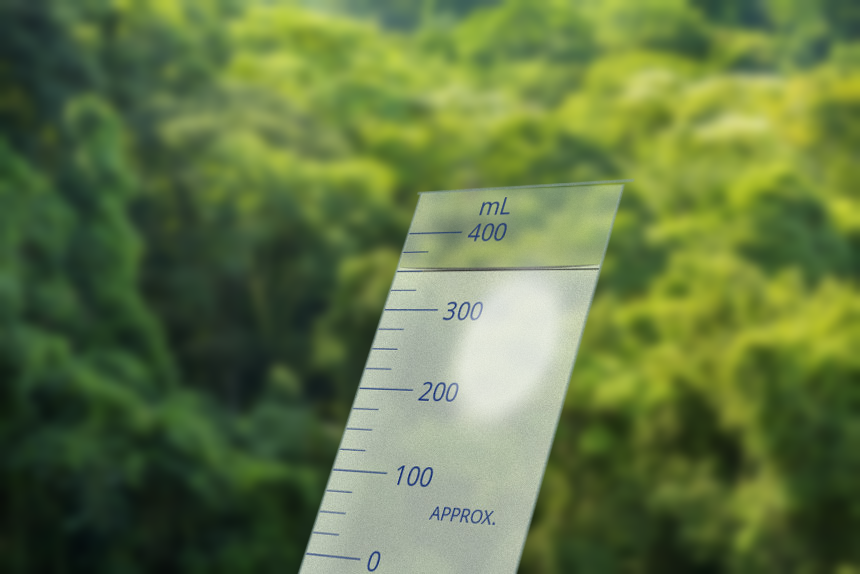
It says 350 mL
